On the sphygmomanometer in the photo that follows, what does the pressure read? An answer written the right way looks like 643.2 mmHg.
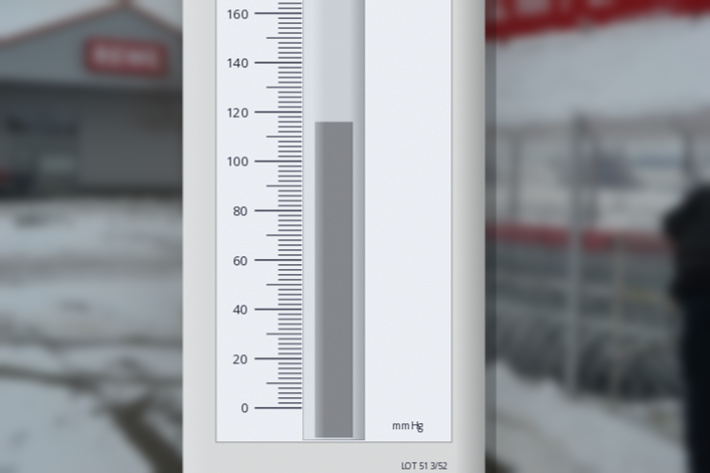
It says 116 mmHg
